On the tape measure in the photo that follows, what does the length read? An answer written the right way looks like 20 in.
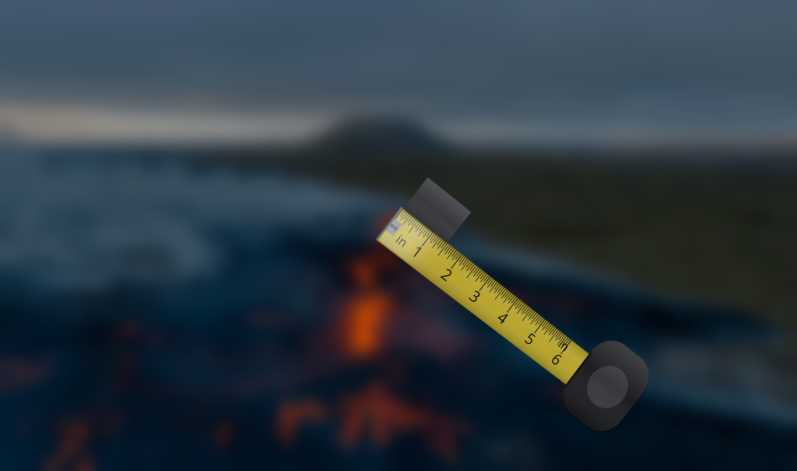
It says 1.5 in
